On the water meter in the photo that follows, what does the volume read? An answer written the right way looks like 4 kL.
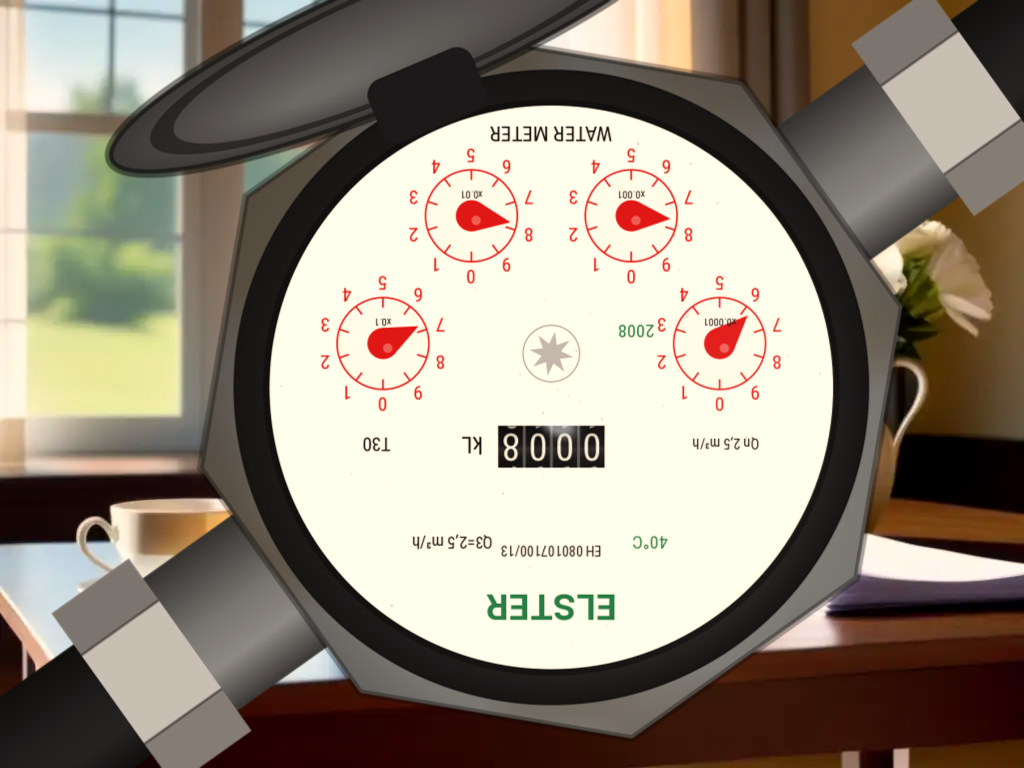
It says 8.6776 kL
